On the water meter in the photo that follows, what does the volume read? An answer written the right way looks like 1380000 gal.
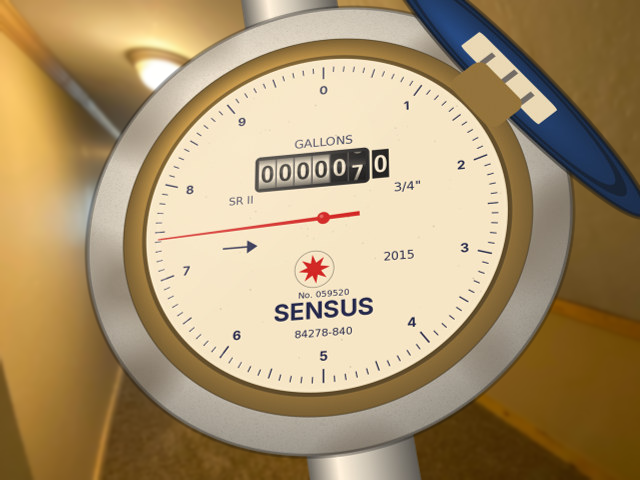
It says 67.4 gal
